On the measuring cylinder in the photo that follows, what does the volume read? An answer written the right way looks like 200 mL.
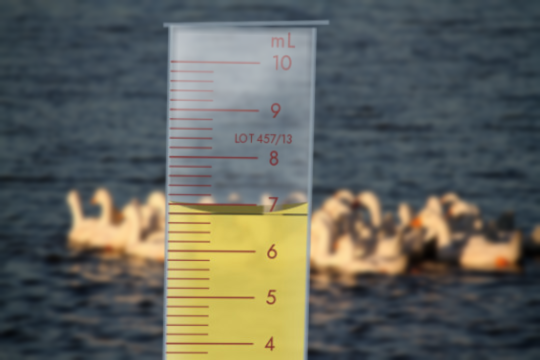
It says 6.8 mL
